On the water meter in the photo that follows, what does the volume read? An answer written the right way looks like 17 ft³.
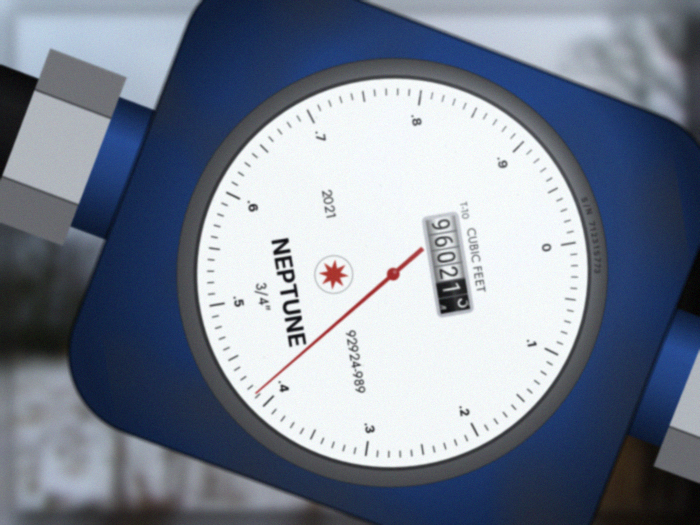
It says 960213.41 ft³
